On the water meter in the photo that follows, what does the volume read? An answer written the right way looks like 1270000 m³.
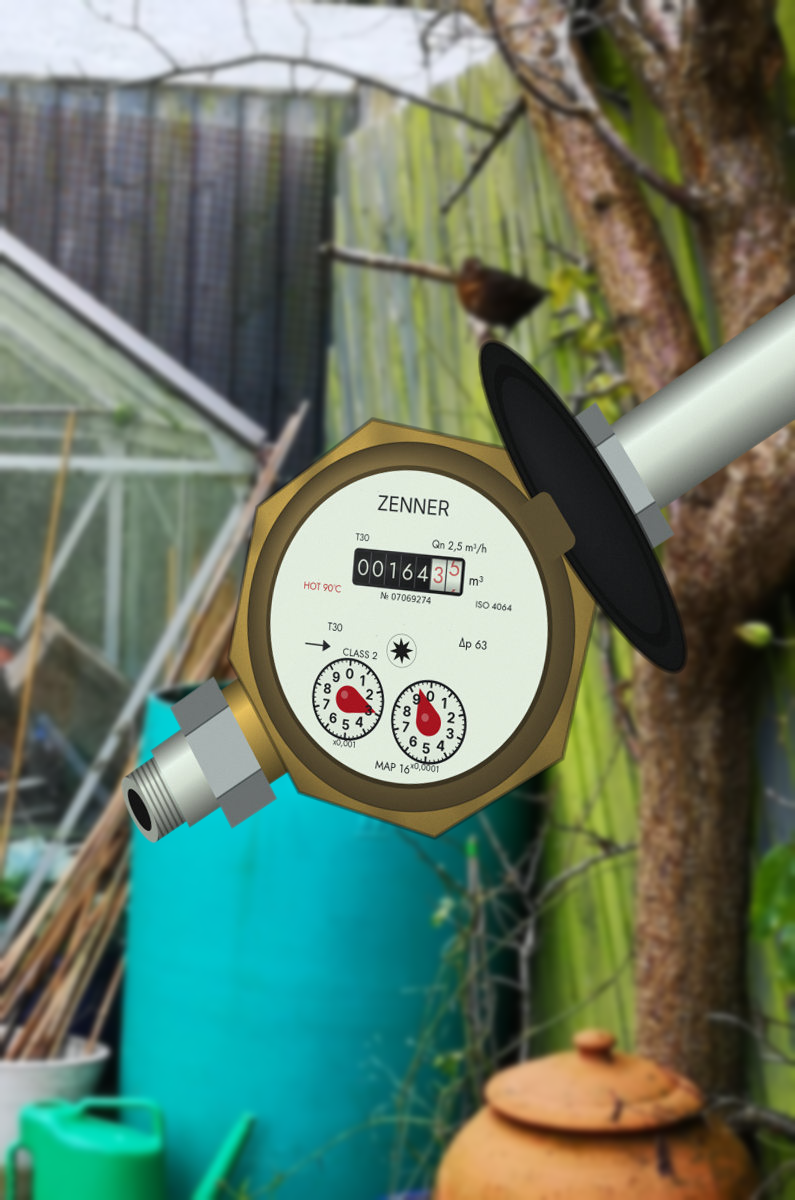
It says 164.3529 m³
